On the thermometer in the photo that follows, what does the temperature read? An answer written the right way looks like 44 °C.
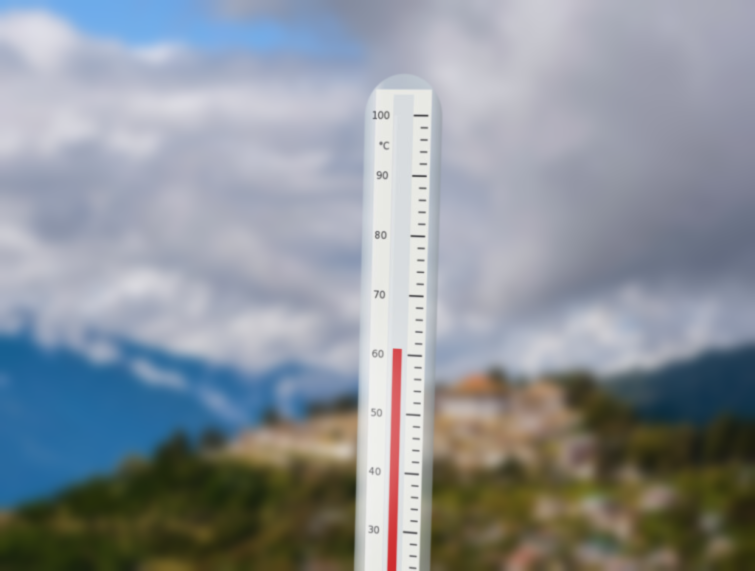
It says 61 °C
